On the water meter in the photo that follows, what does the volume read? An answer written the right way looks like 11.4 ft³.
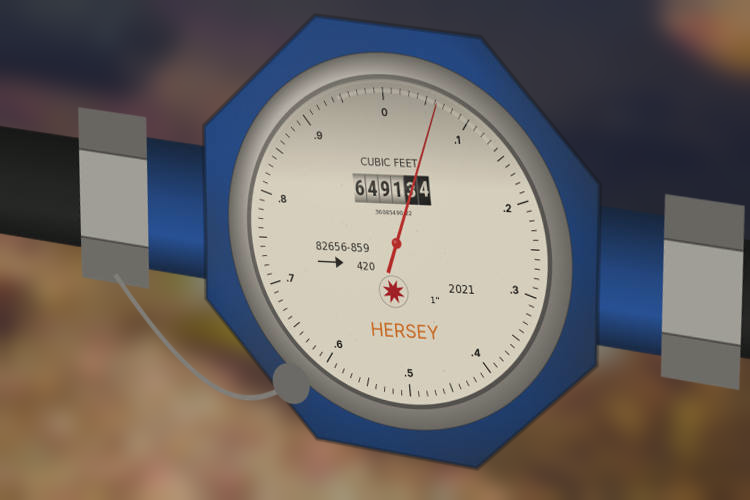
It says 649134.06 ft³
